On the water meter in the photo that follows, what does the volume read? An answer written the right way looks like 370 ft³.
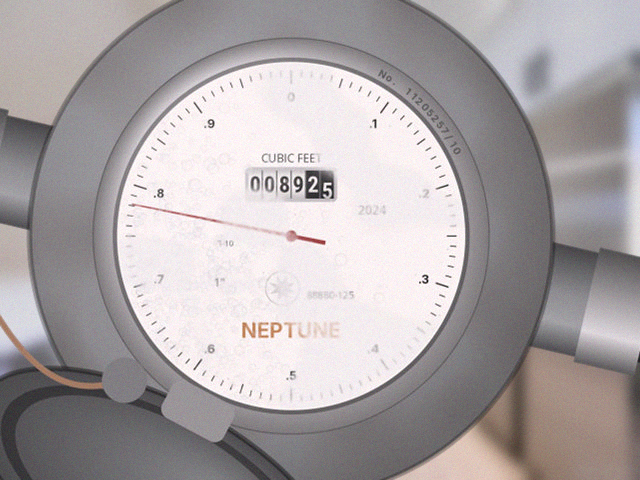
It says 8924.78 ft³
